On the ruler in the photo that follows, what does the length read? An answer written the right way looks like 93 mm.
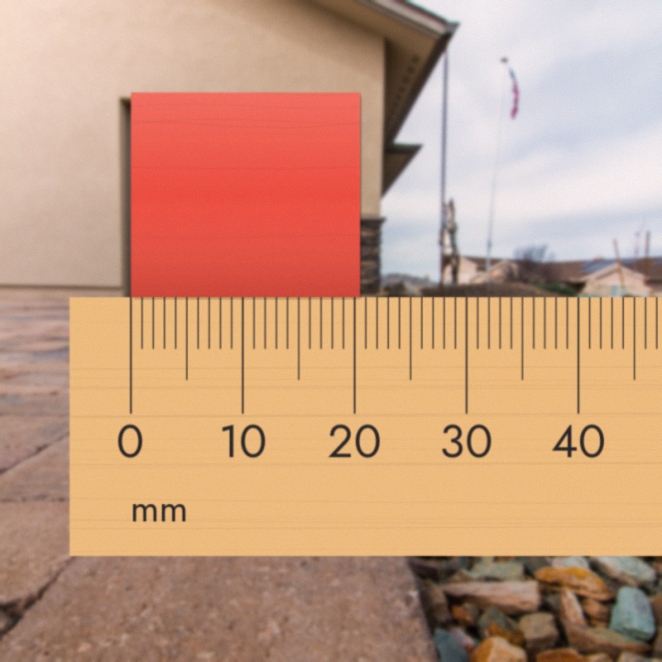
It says 20.5 mm
